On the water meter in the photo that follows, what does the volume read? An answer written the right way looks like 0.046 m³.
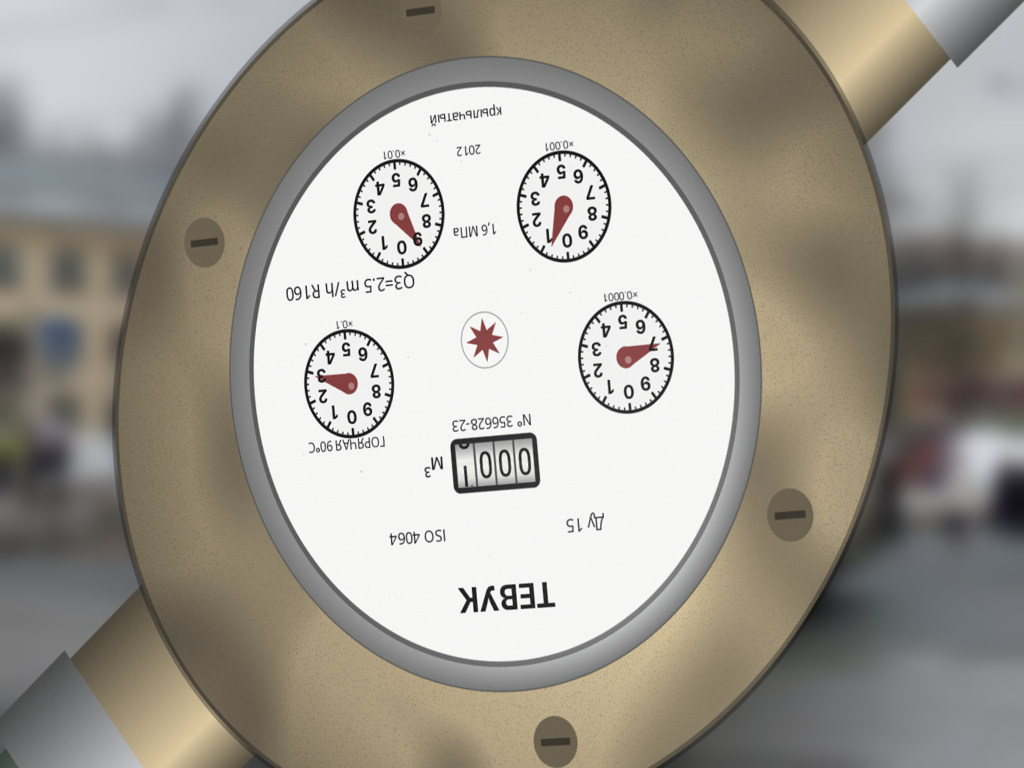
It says 1.2907 m³
